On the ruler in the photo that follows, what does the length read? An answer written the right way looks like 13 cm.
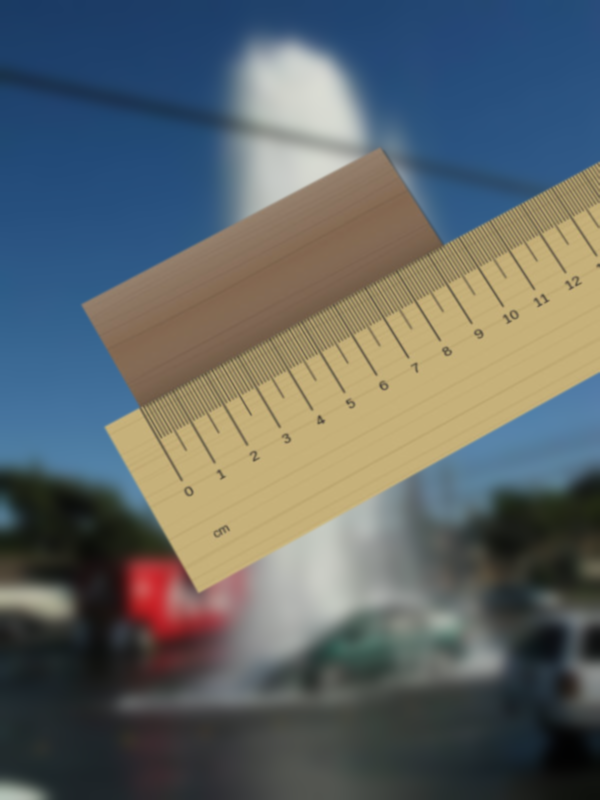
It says 9.5 cm
